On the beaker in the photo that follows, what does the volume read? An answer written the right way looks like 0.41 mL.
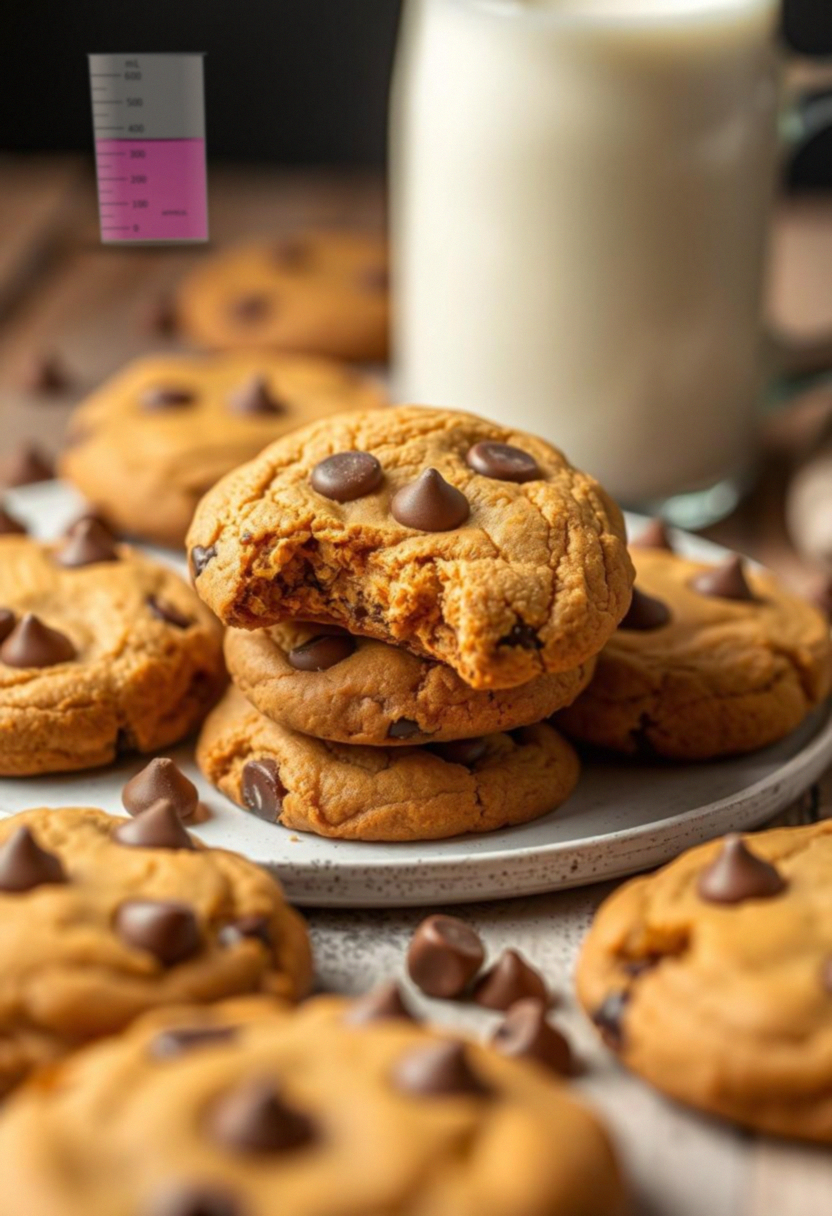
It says 350 mL
